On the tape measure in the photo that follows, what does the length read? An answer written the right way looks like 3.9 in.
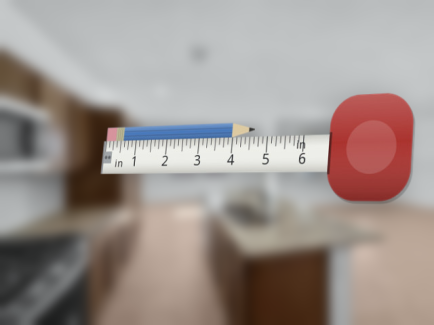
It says 4.625 in
